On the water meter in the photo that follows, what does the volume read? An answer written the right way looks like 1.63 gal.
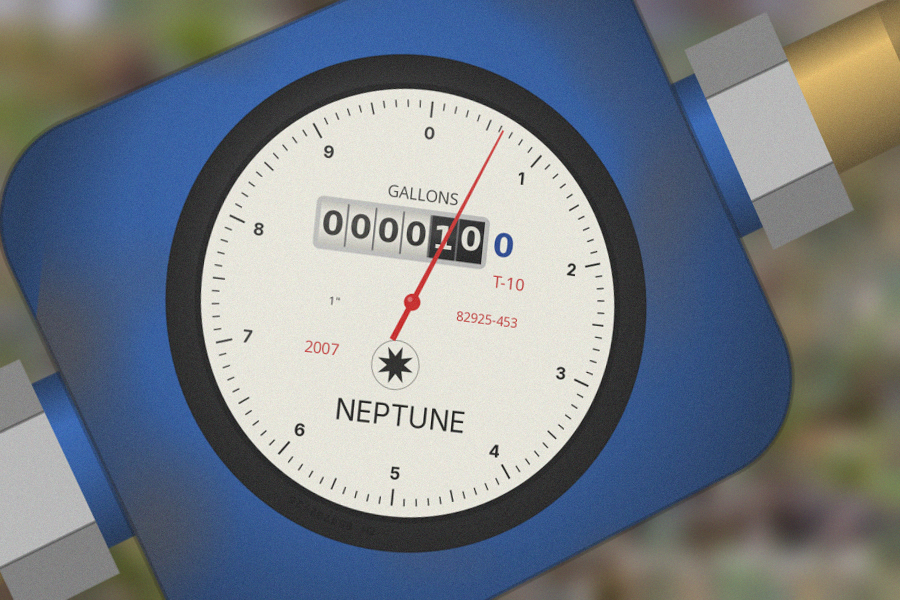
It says 100.6 gal
